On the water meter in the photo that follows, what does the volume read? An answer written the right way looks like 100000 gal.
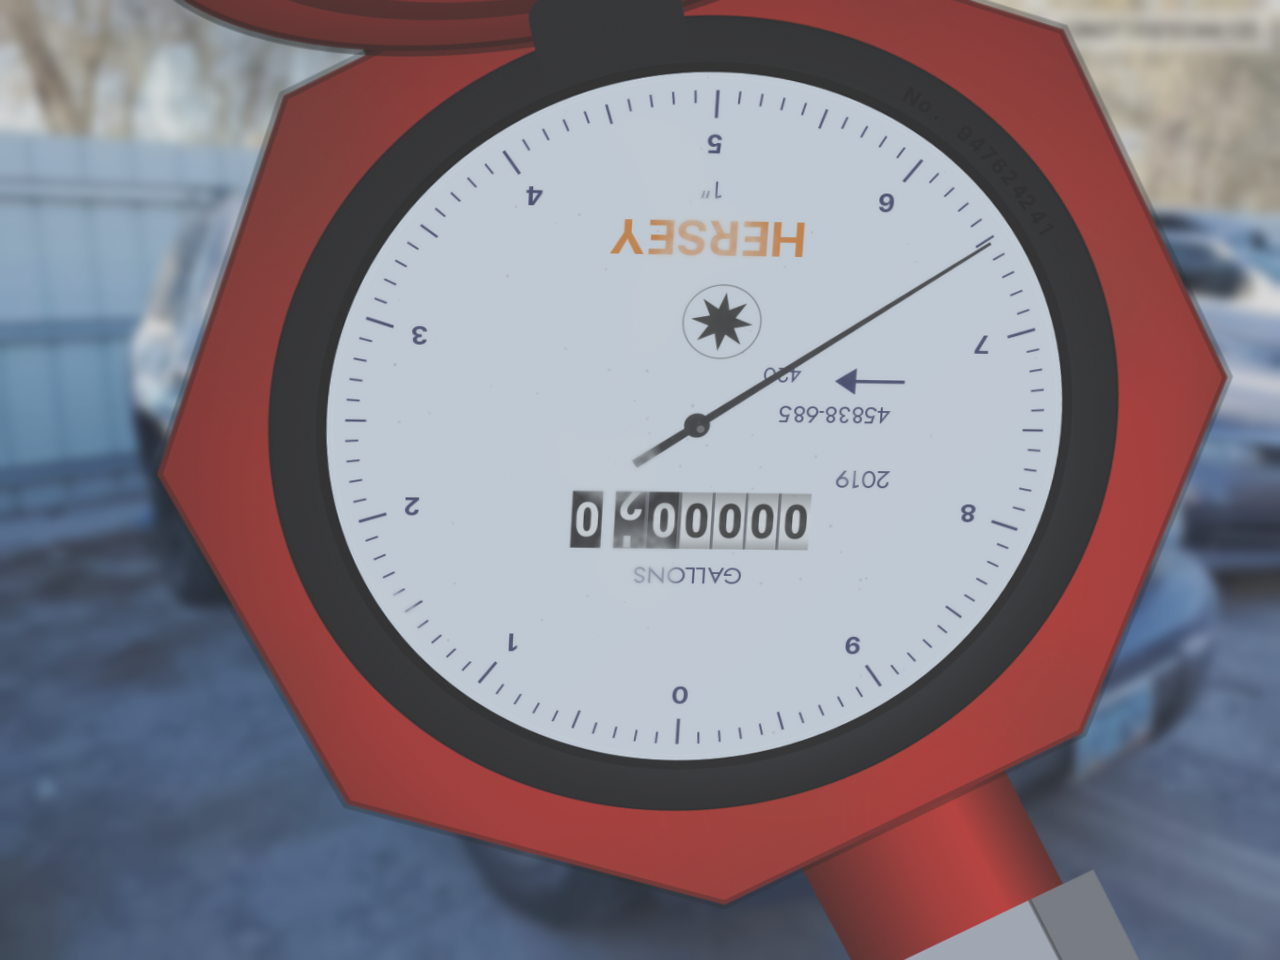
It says 16.5 gal
